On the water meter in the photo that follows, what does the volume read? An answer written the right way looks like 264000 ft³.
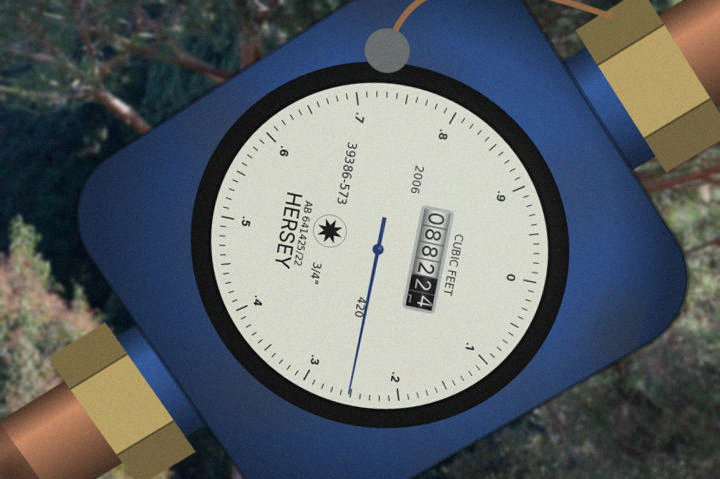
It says 88224.25 ft³
